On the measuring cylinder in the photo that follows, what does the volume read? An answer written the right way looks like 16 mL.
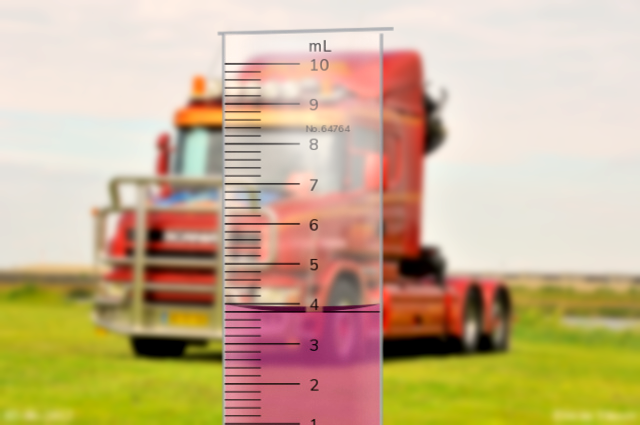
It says 3.8 mL
